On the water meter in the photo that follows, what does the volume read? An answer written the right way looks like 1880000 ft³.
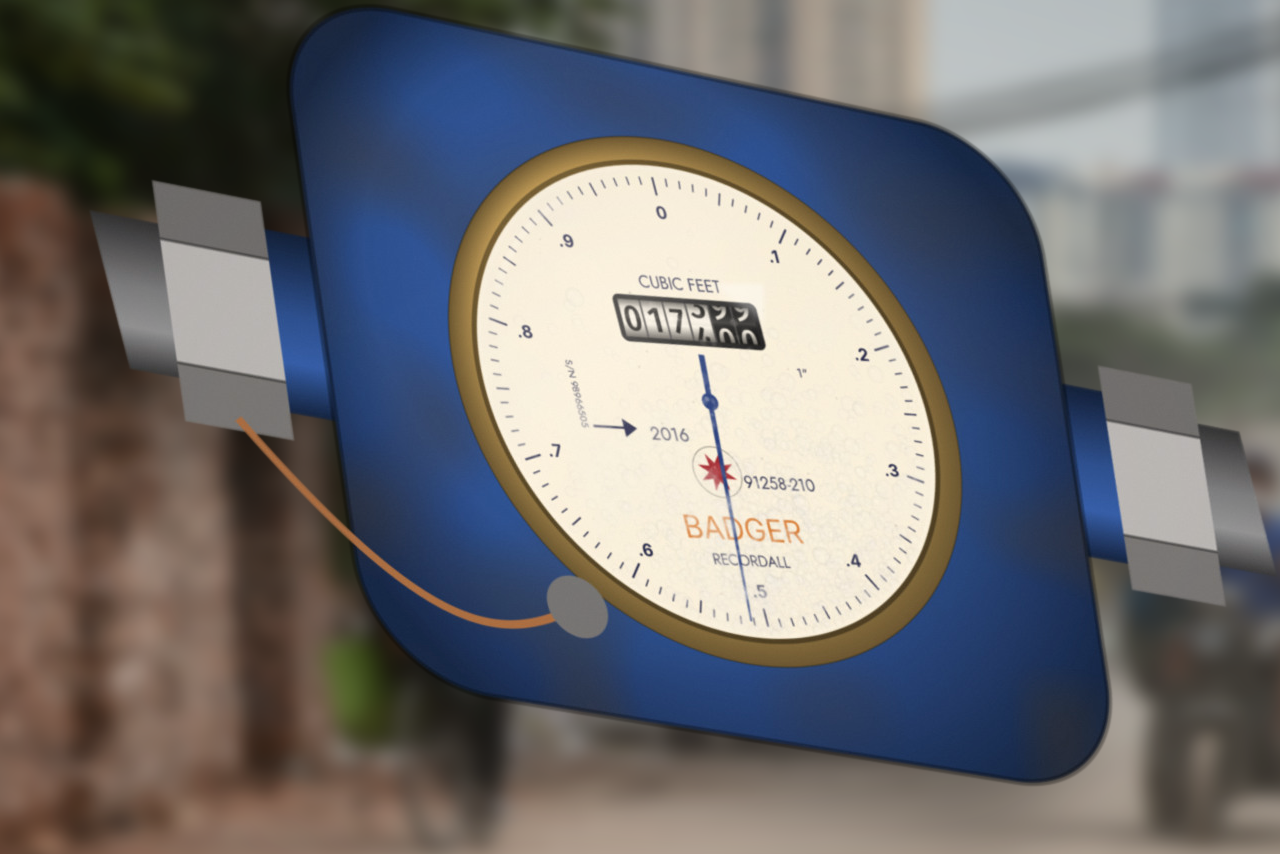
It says 17399.51 ft³
